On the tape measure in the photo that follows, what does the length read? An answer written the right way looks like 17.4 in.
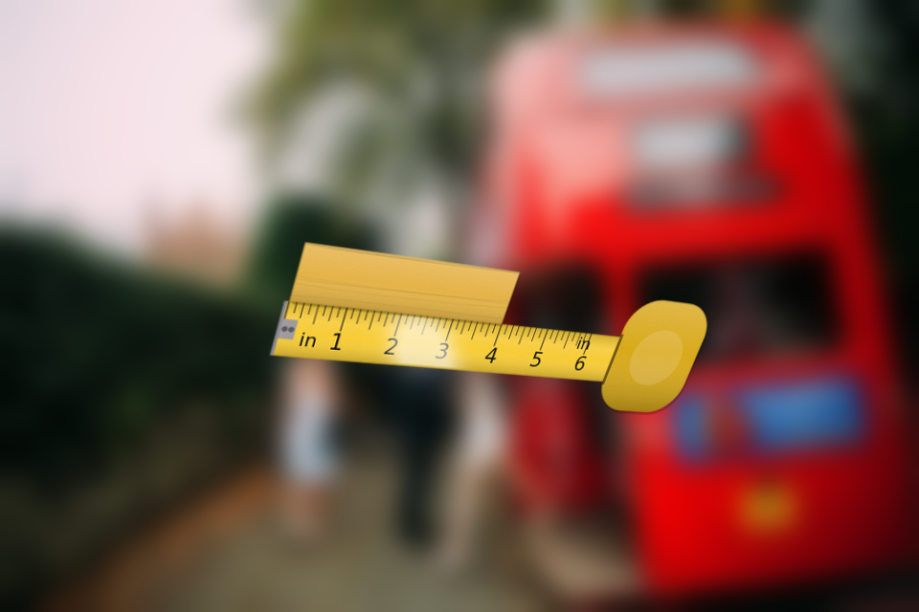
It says 4 in
